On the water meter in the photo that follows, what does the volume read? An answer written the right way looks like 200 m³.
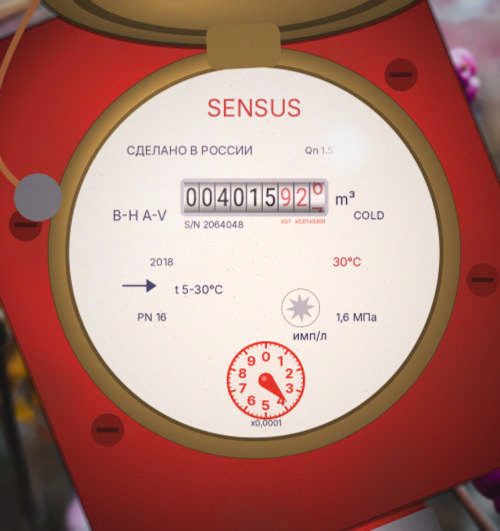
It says 4015.9263 m³
